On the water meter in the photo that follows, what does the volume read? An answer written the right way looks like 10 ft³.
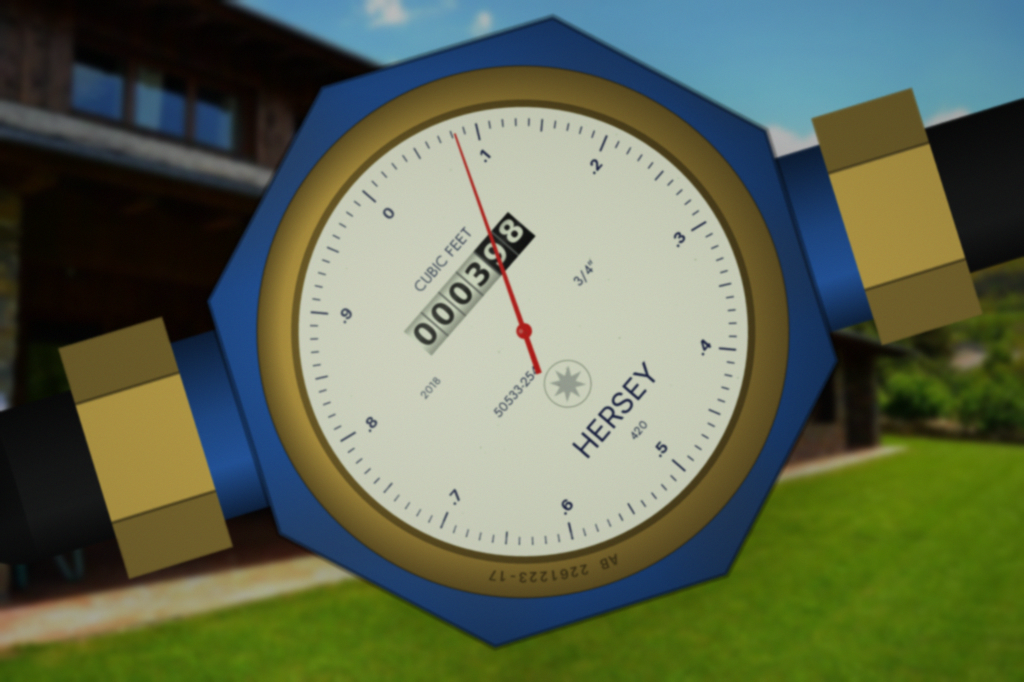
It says 398.08 ft³
